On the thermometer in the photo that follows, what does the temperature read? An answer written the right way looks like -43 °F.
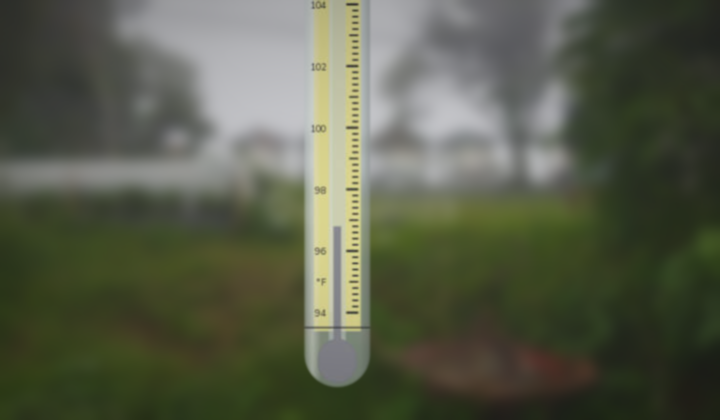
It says 96.8 °F
